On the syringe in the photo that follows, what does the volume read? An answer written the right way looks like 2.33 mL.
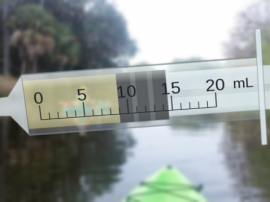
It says 9 mL
